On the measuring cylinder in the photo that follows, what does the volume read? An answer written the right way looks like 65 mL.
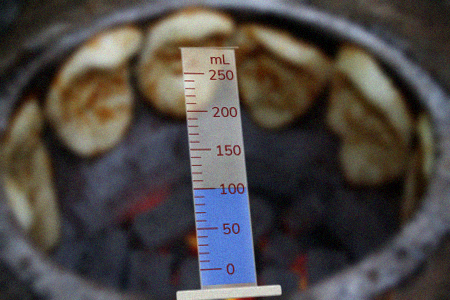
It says 100 mL
